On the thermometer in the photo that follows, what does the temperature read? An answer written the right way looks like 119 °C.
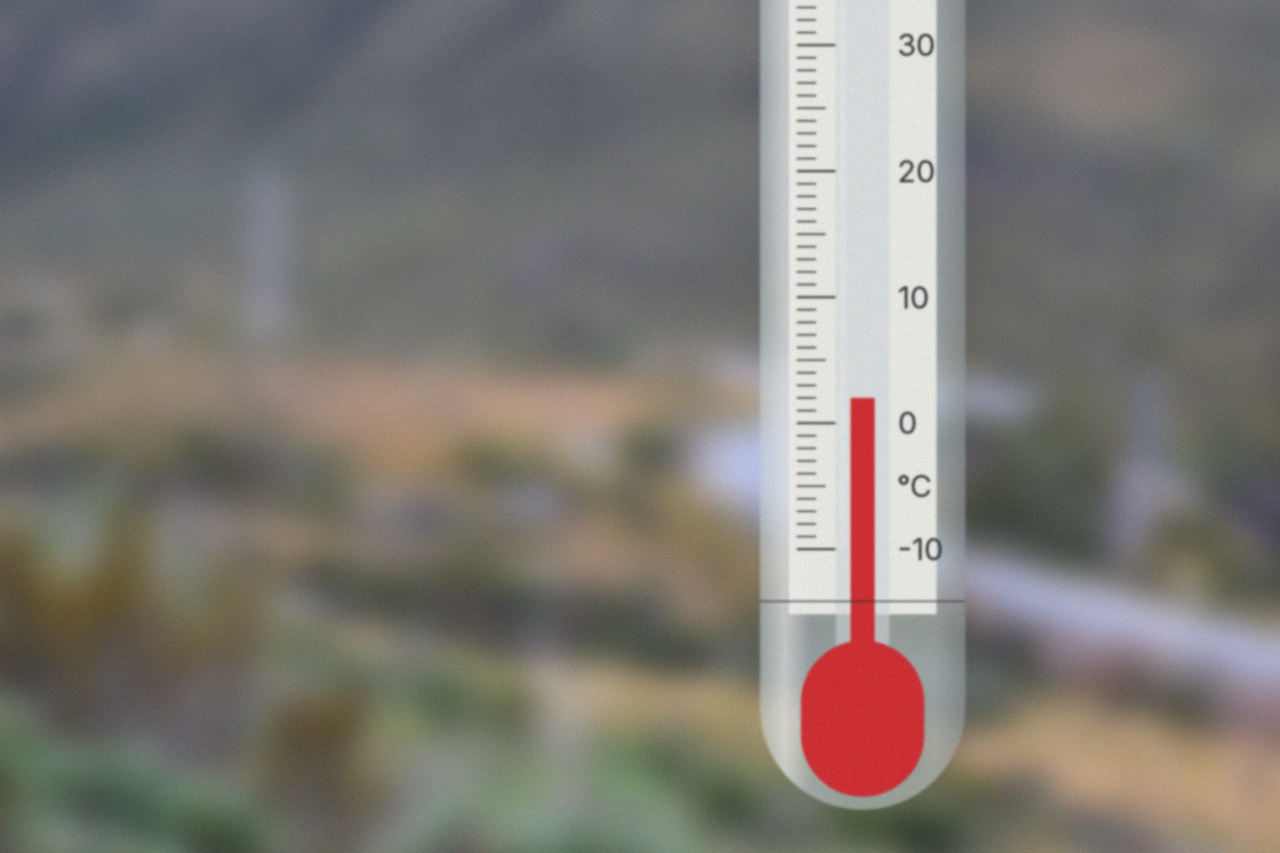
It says 2 °C
